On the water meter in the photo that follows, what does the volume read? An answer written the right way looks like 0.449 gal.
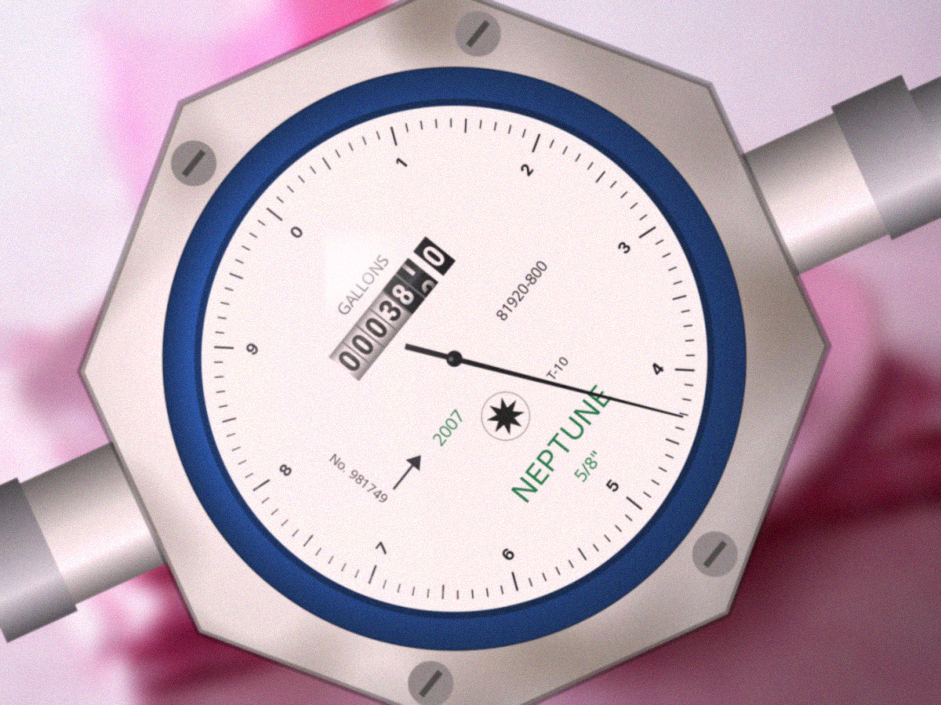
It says 3814.3 gal
